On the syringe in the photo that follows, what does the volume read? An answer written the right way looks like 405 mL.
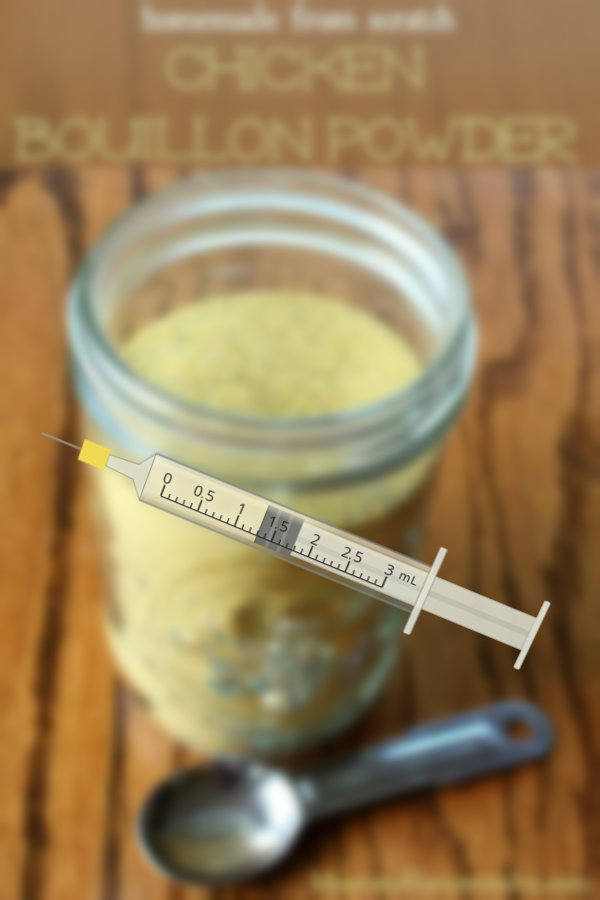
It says 1.3 mL
